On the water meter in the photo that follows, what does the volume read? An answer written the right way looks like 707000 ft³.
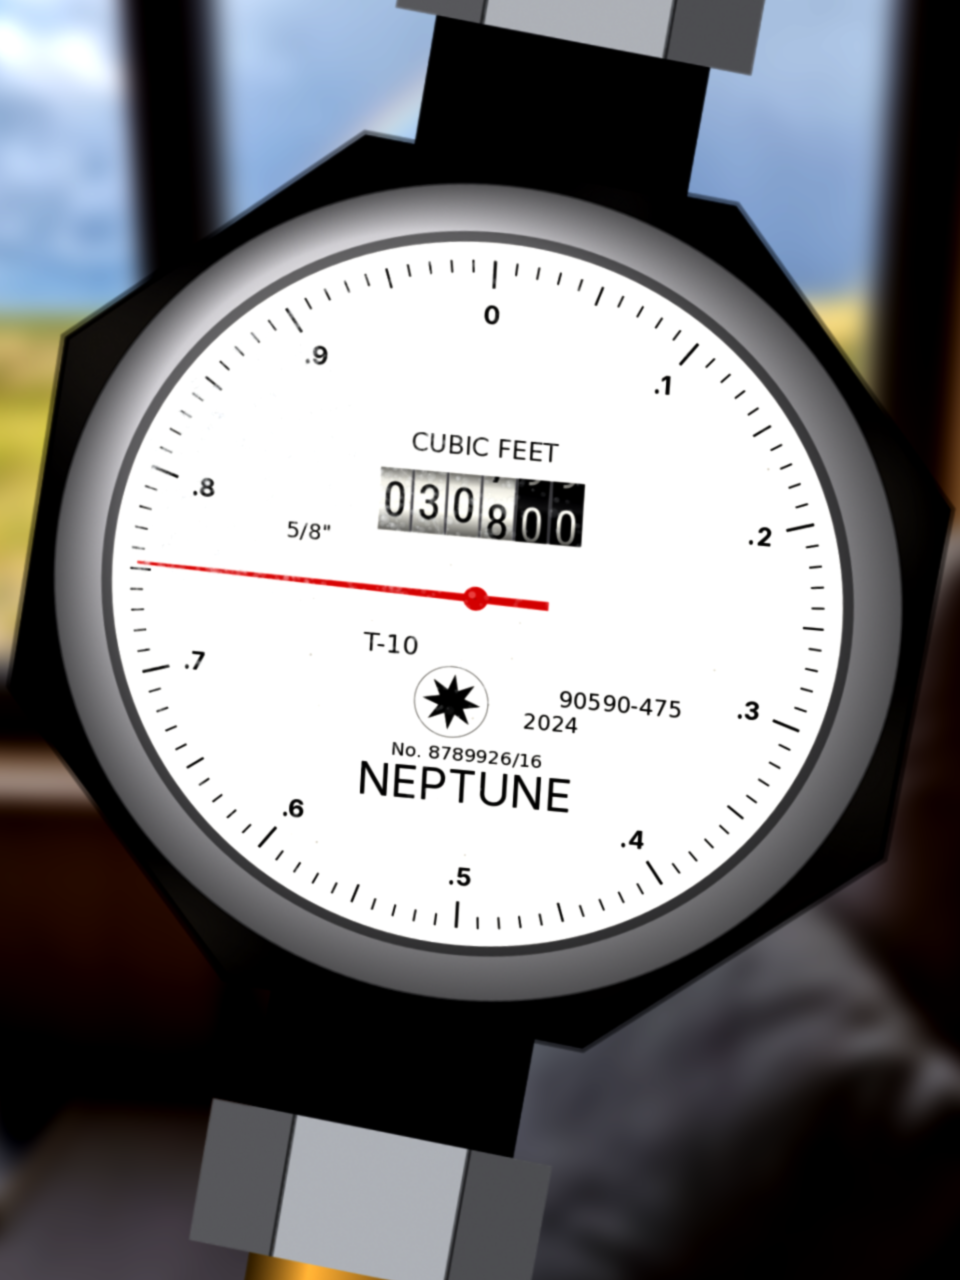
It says 30799.75 ft³
